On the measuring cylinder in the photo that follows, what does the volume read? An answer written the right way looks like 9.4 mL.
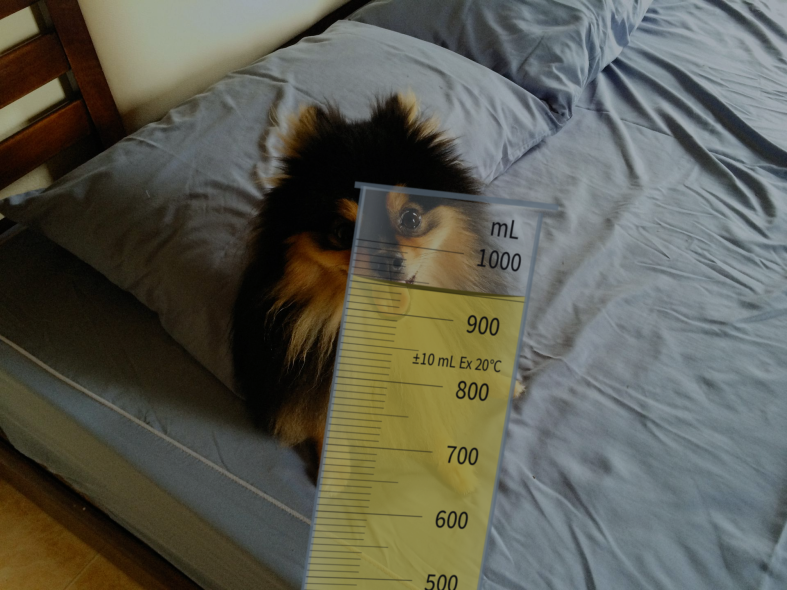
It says 940 mL
